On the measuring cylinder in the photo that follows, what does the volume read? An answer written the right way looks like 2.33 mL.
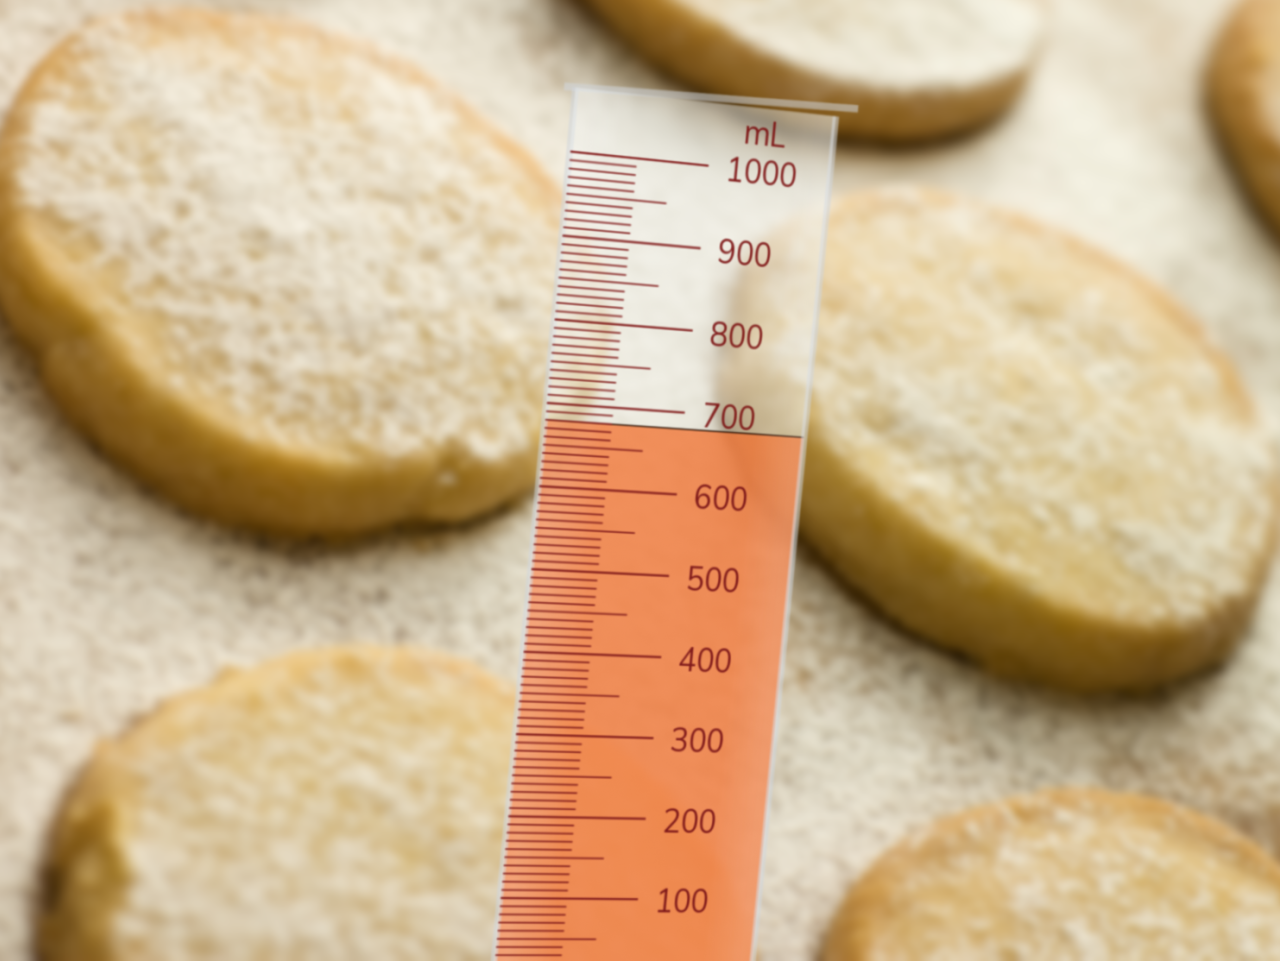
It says 680 mL
